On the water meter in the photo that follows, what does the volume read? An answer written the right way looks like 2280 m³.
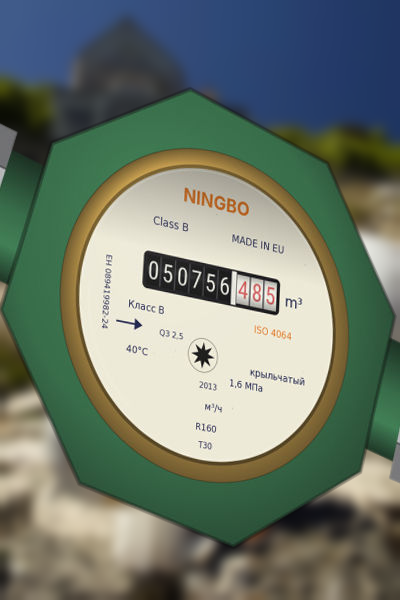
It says 50756.485 m³
